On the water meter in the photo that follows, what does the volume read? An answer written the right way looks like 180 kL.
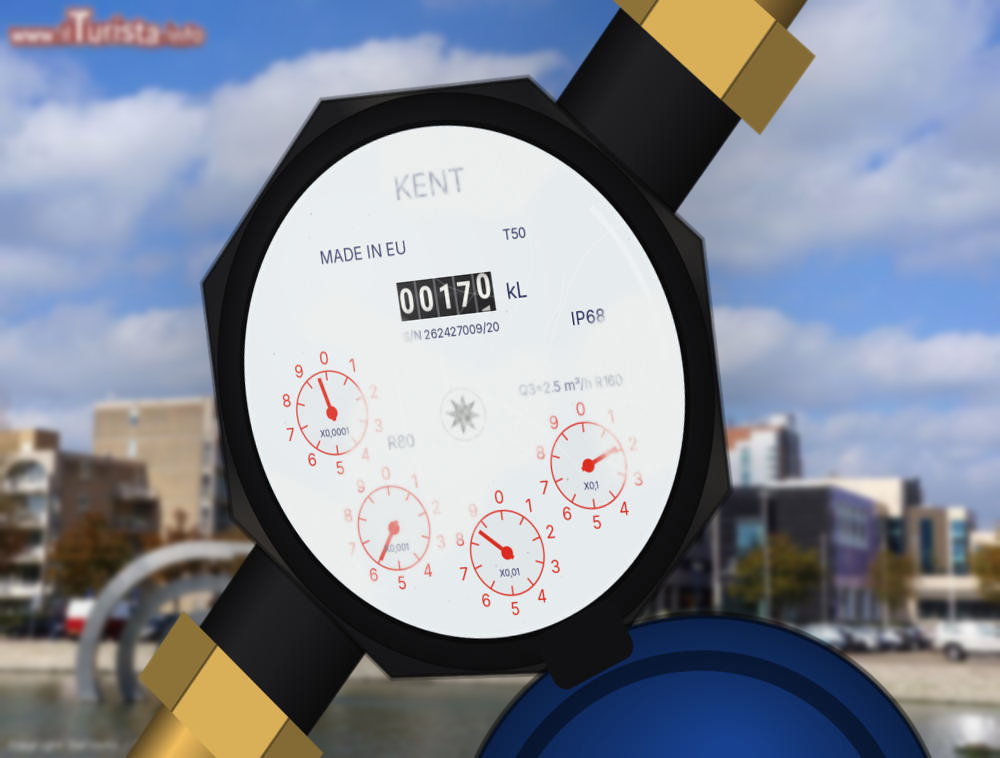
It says 170.1859 kL
